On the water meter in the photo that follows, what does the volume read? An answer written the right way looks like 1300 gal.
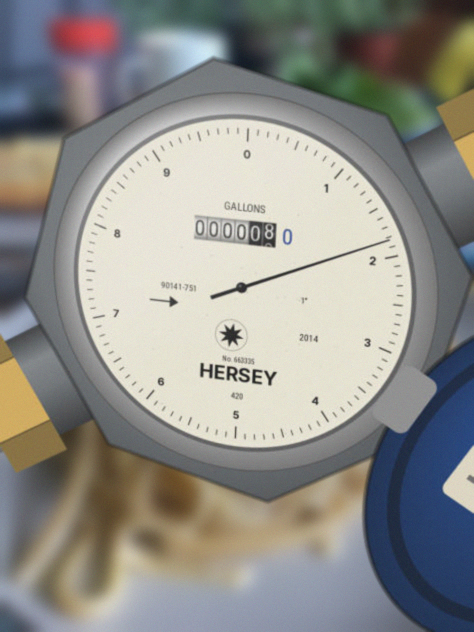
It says 81.8 gal
